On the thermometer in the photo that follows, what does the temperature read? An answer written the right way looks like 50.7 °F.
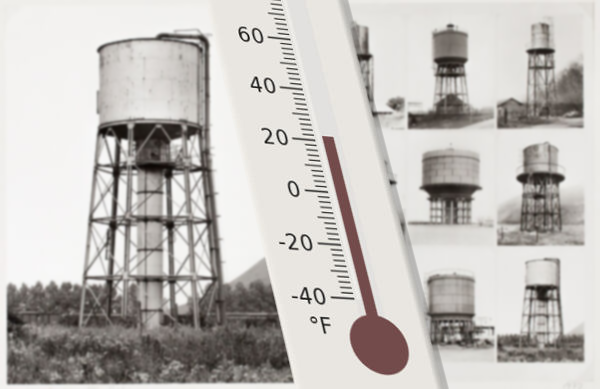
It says 22 °F
